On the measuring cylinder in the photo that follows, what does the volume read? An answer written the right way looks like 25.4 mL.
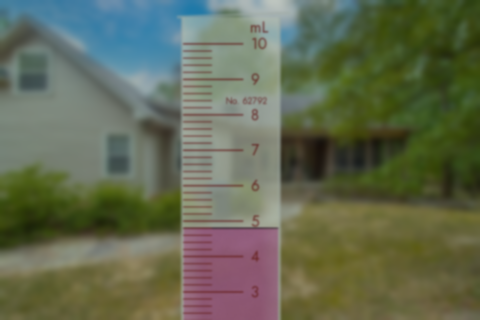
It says 4.8 mL
